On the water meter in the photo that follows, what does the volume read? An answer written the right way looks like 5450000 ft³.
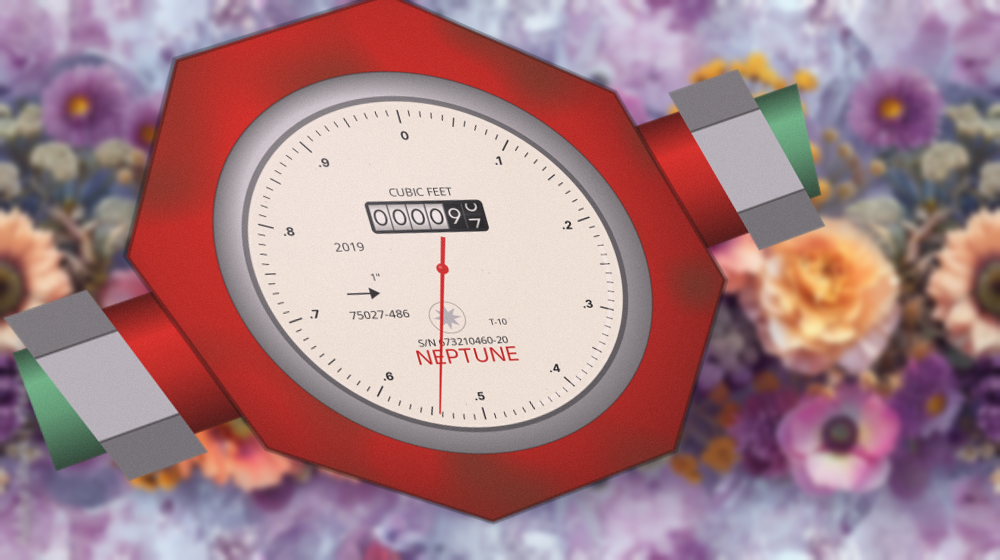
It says 96.54 ft³
